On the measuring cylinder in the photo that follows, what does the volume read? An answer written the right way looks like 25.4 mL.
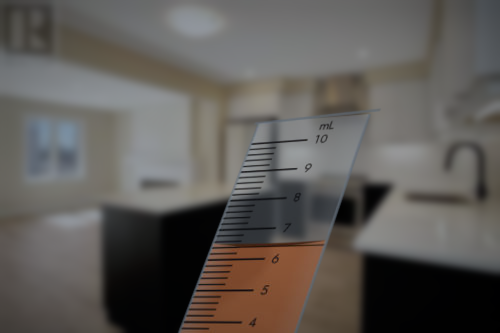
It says 6.4 mL
